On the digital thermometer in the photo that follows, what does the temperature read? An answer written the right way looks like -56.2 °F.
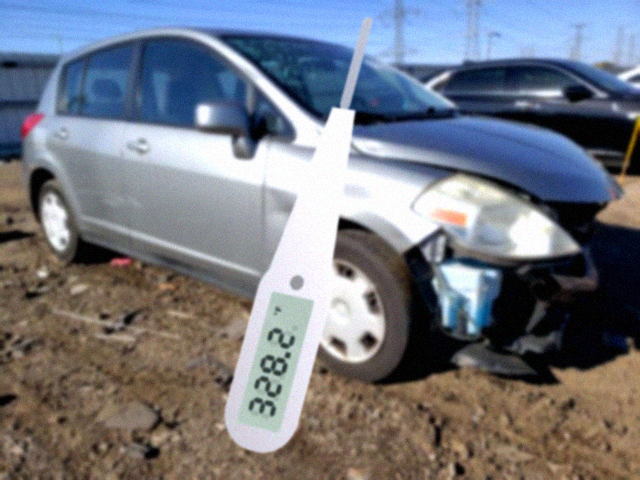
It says 328.2 °F
